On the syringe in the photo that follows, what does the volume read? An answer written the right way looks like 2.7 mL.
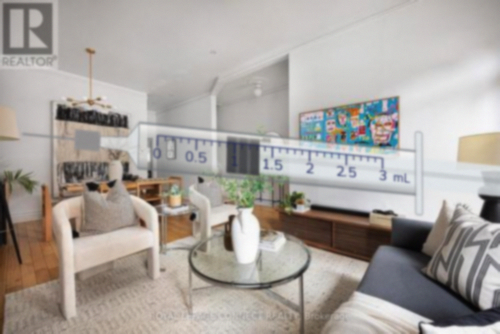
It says 0.9 mL
